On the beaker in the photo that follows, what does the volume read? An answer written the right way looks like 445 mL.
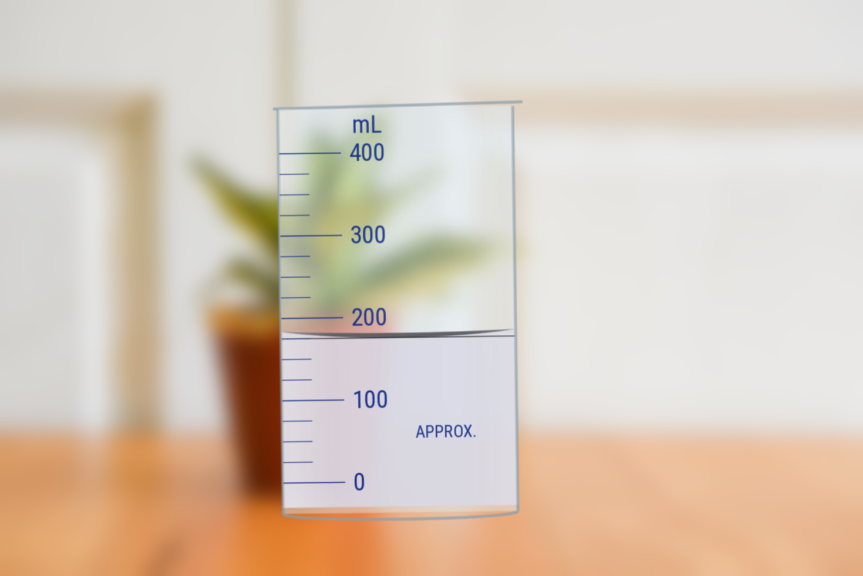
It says 175 mL
